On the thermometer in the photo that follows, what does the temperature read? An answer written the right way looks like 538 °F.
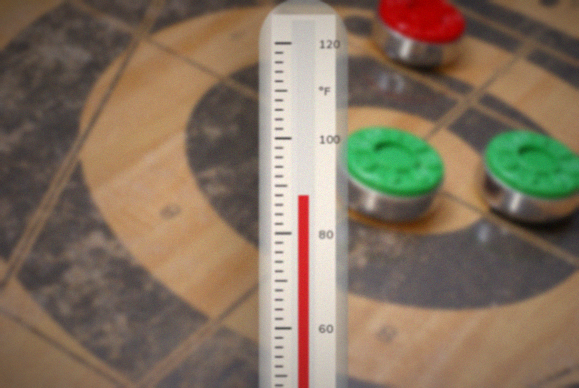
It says 88 °F
